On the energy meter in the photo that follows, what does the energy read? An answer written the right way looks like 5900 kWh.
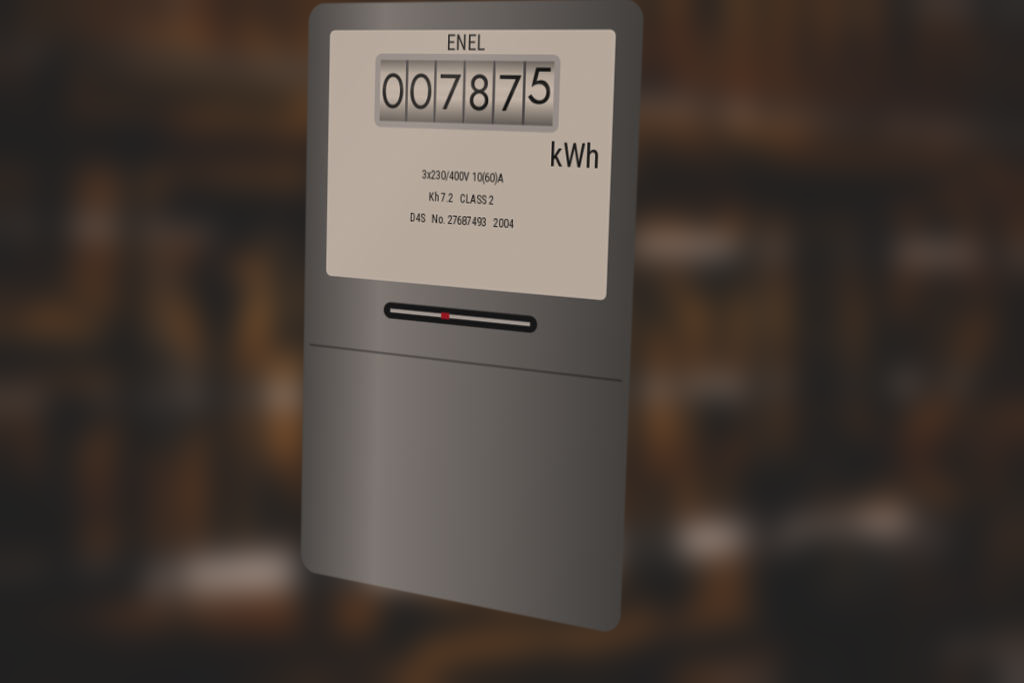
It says 7875 kWh
